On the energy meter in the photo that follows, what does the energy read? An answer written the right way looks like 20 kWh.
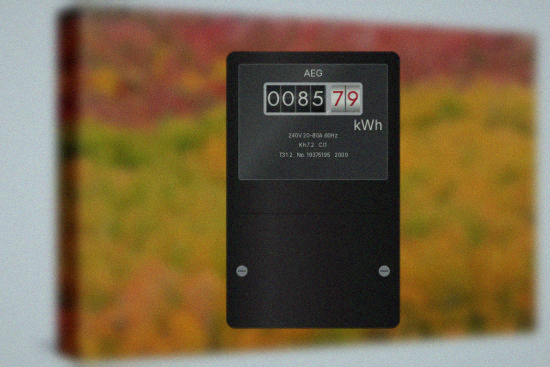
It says 85.79 kWh
